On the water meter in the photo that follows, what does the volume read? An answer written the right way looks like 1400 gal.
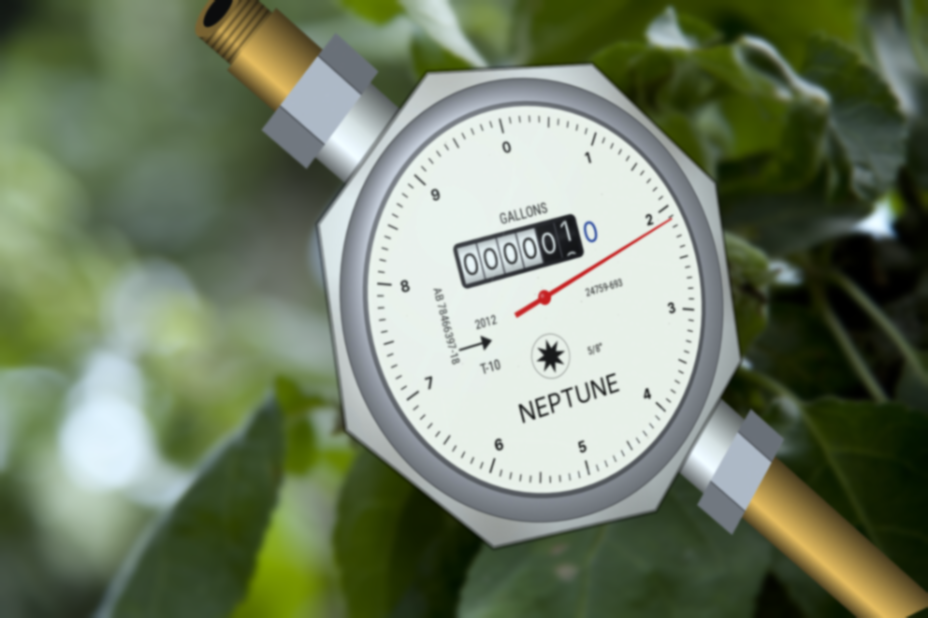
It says 12.1 gal
